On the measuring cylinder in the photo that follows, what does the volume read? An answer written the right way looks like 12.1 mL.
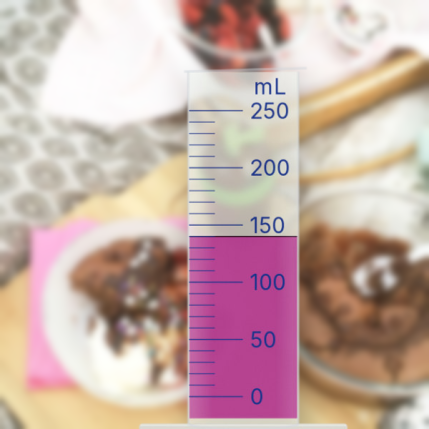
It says 140 mL
